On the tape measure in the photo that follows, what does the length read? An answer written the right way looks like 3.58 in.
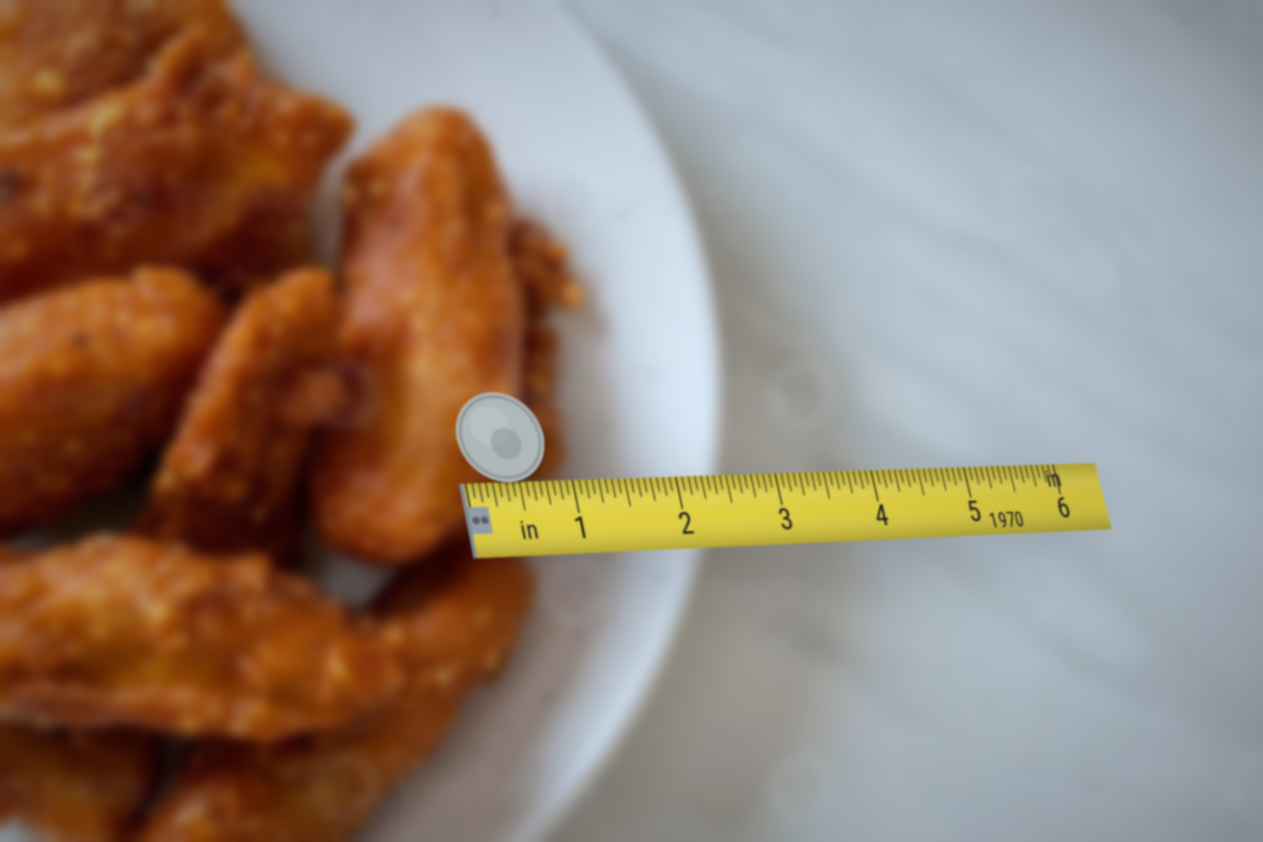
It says 0.8125 in
